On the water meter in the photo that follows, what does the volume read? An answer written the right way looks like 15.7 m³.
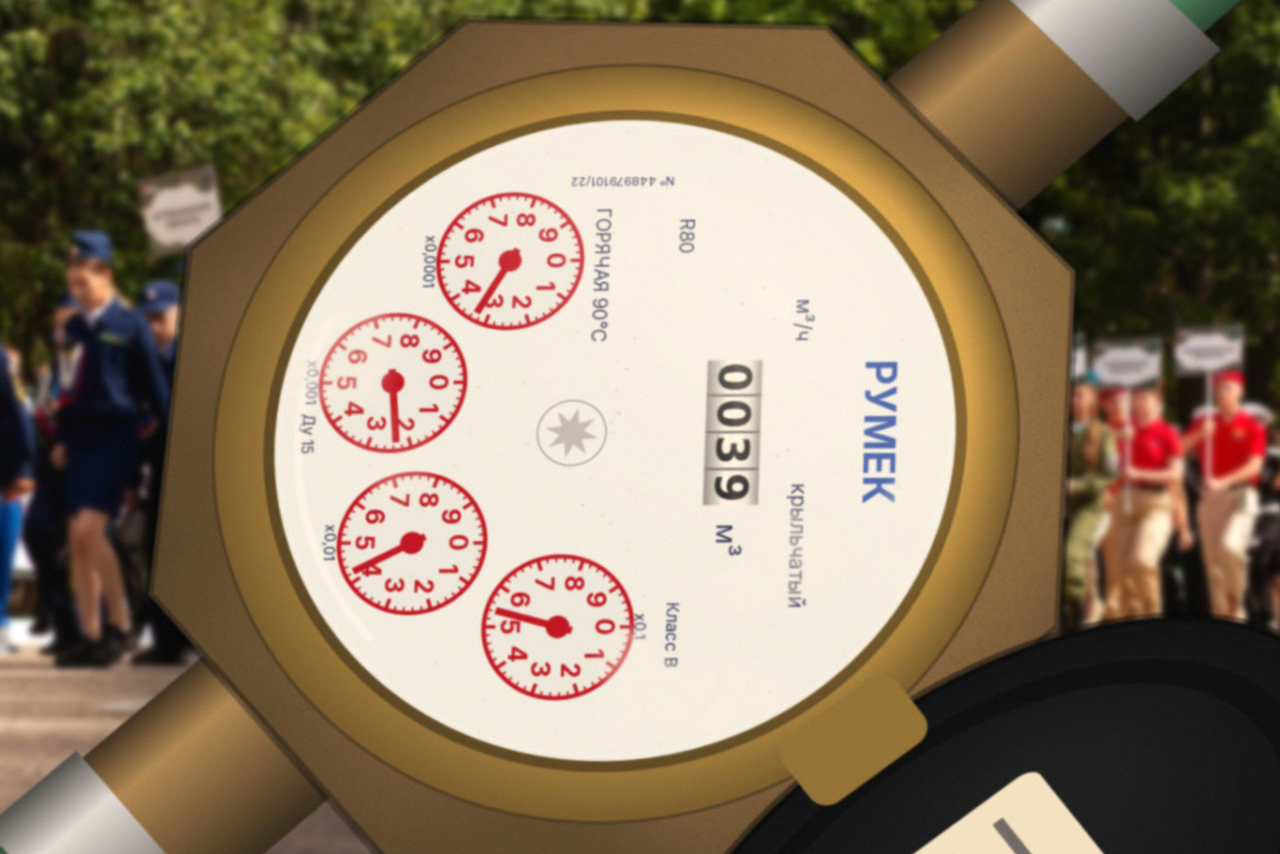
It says 39.5423 m³
